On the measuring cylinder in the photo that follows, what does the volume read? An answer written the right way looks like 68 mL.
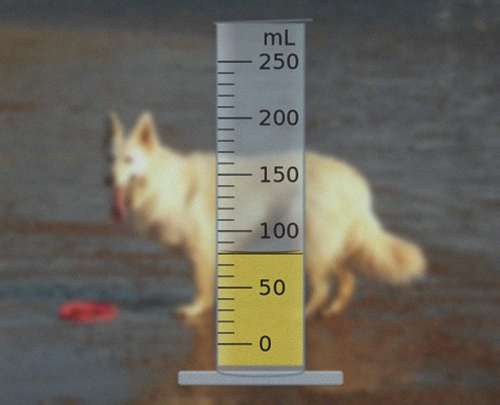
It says 80 mL
